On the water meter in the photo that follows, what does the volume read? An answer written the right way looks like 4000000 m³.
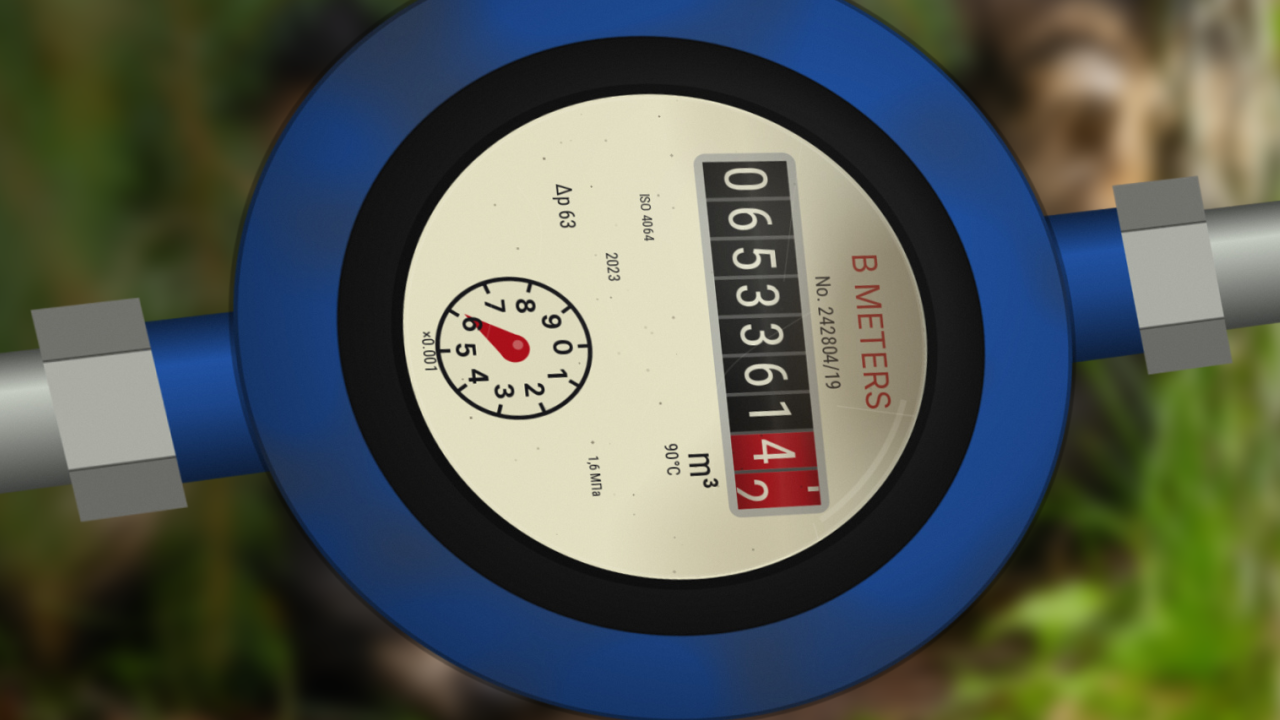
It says 653361.416 m³
